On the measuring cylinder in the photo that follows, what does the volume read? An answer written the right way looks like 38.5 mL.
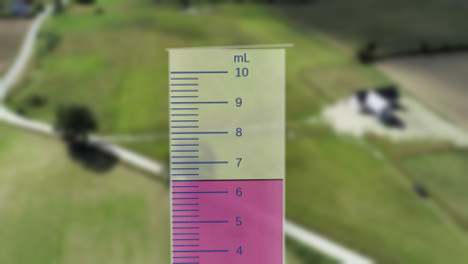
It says 6.4 mL
